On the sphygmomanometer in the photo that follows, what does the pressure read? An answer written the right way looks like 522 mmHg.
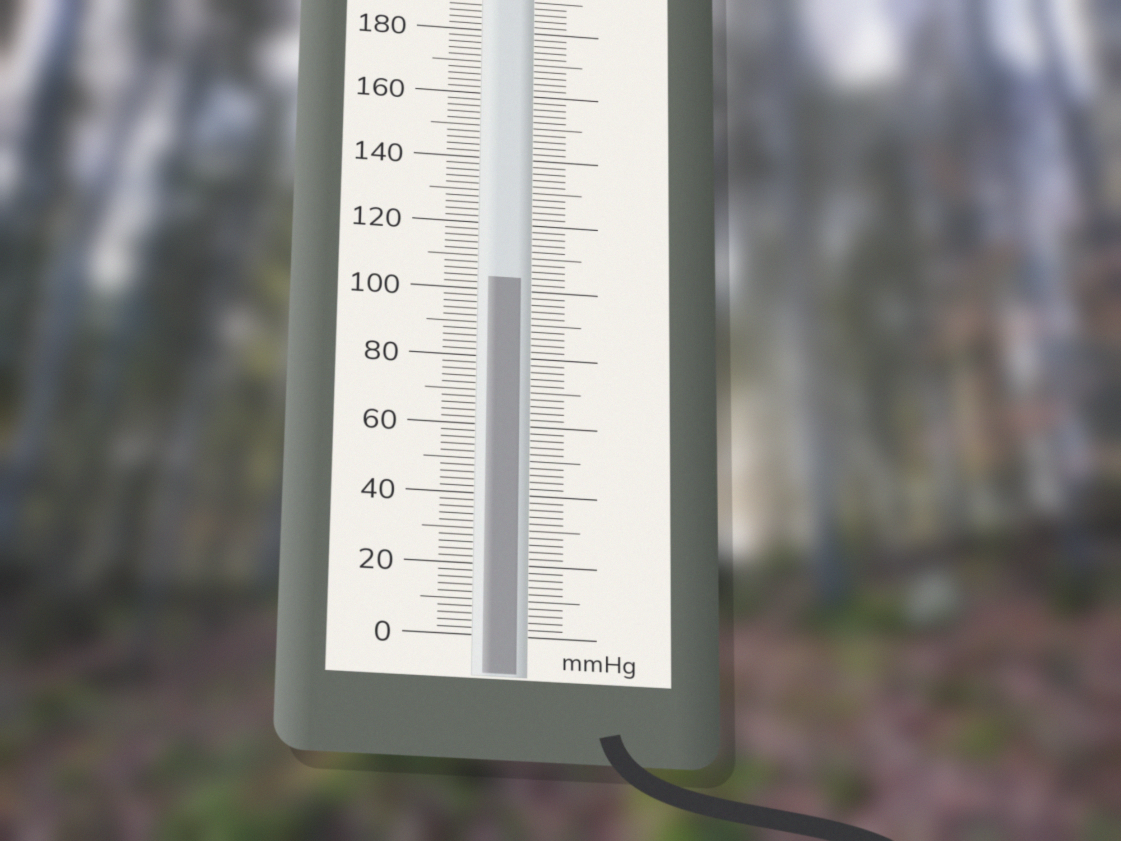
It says 104 mmHg
